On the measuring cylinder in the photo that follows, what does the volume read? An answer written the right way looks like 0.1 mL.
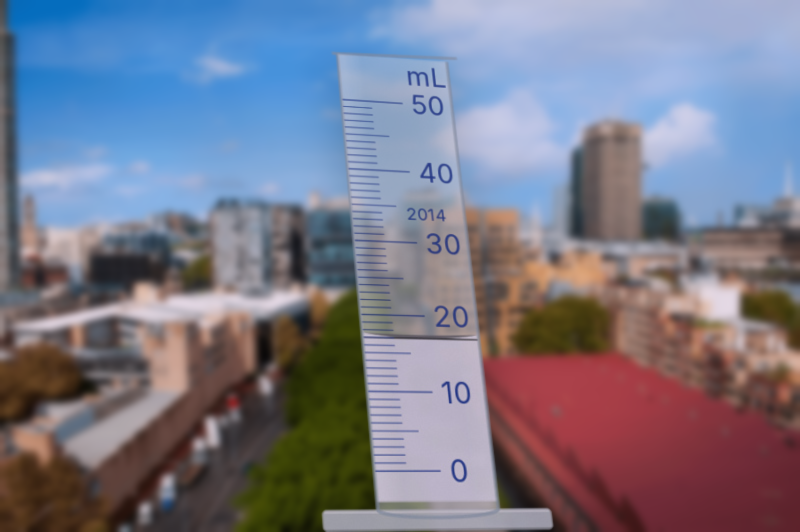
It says 17 mL
